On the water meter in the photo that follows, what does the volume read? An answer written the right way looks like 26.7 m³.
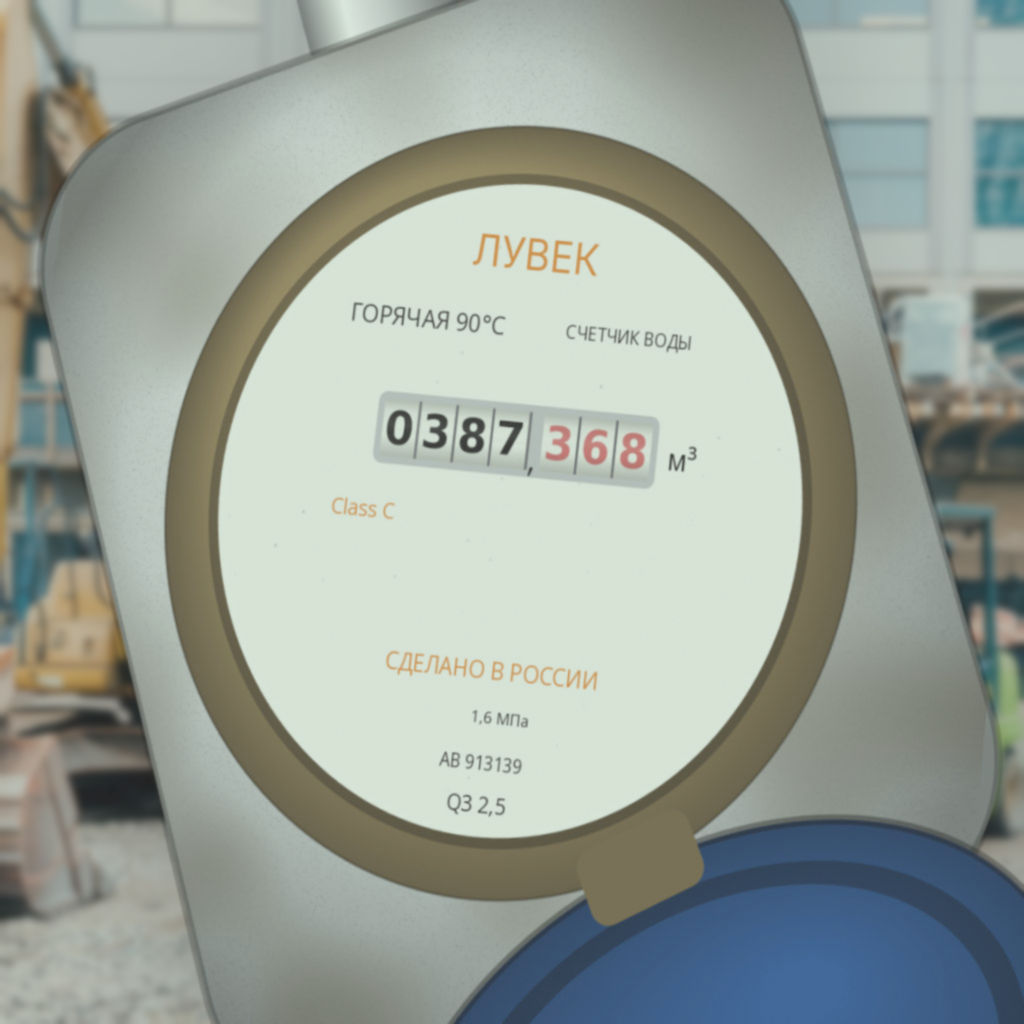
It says 387.368 m³
